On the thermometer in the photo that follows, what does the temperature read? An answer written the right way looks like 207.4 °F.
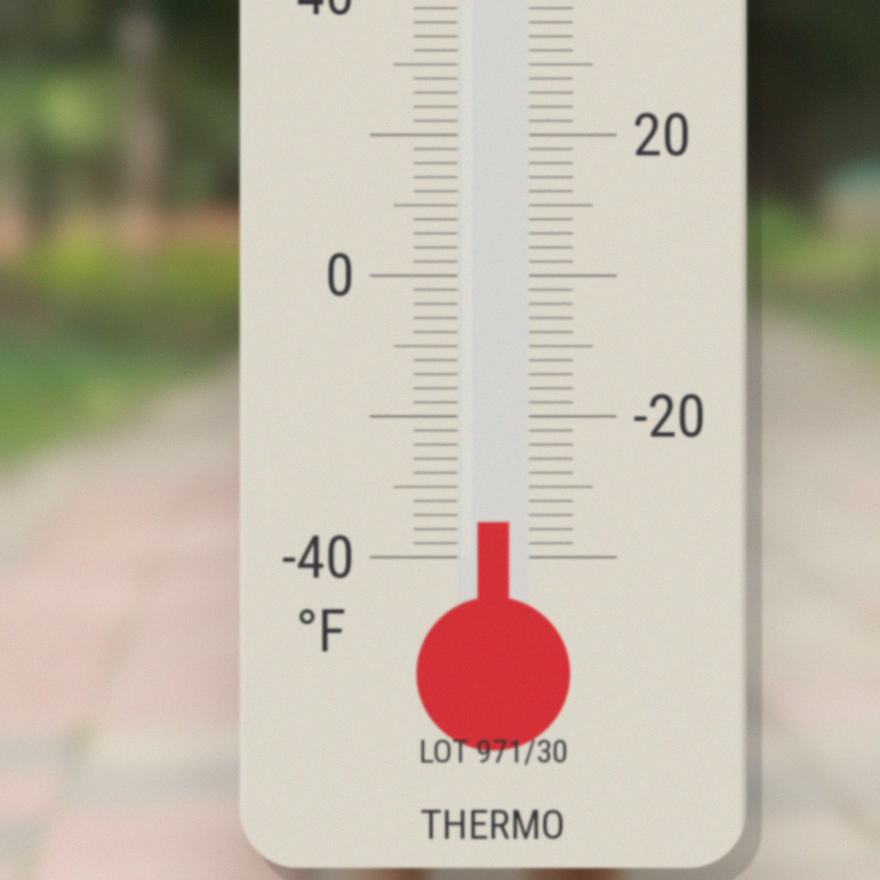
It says -35 °F
